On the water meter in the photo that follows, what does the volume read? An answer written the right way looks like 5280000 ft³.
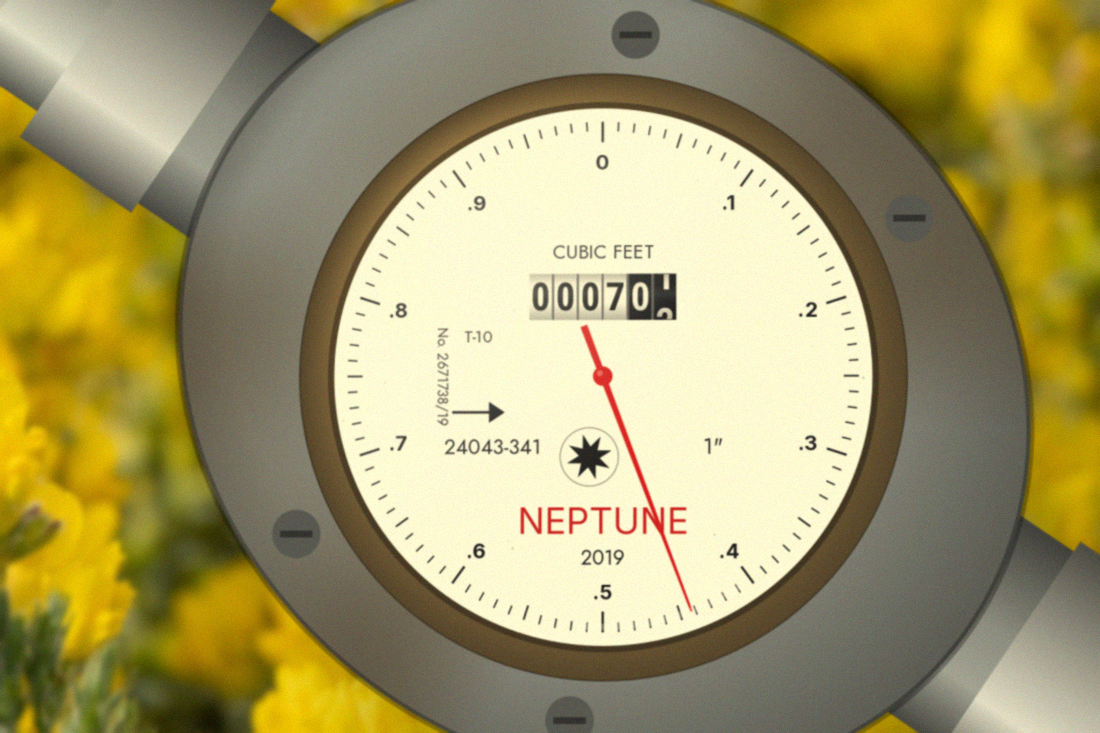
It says 701.44 ft³
